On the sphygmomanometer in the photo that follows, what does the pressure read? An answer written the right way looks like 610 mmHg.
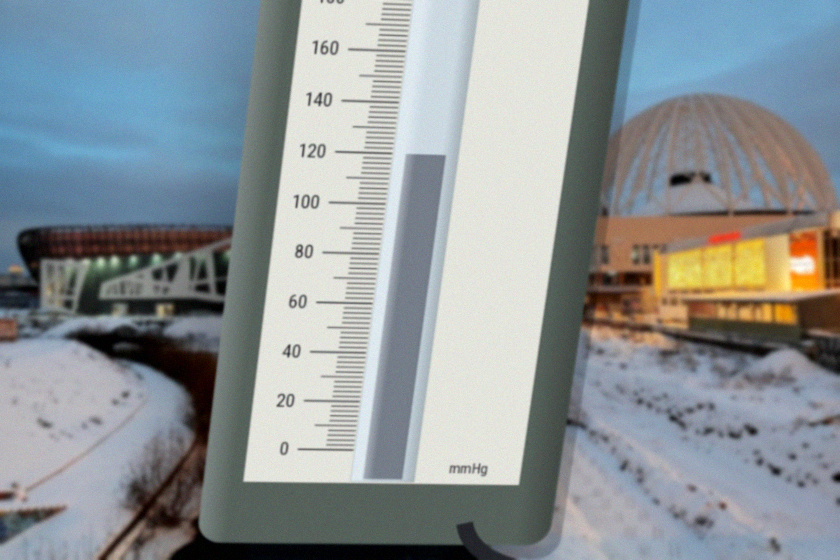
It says 120 mmHg
